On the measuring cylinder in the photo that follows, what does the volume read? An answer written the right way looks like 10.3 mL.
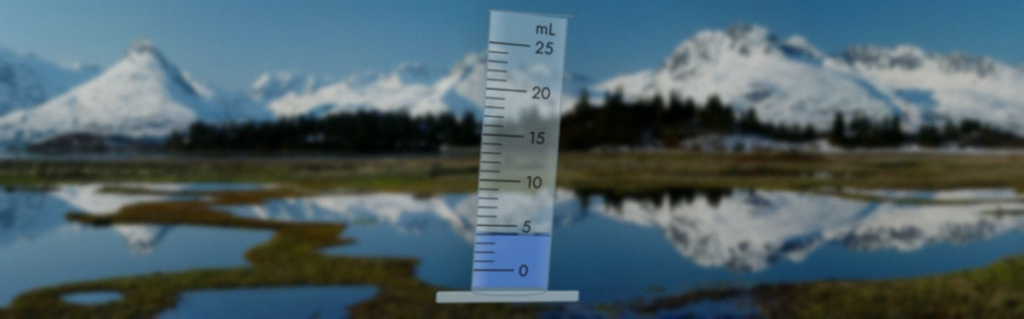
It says 4 mL
